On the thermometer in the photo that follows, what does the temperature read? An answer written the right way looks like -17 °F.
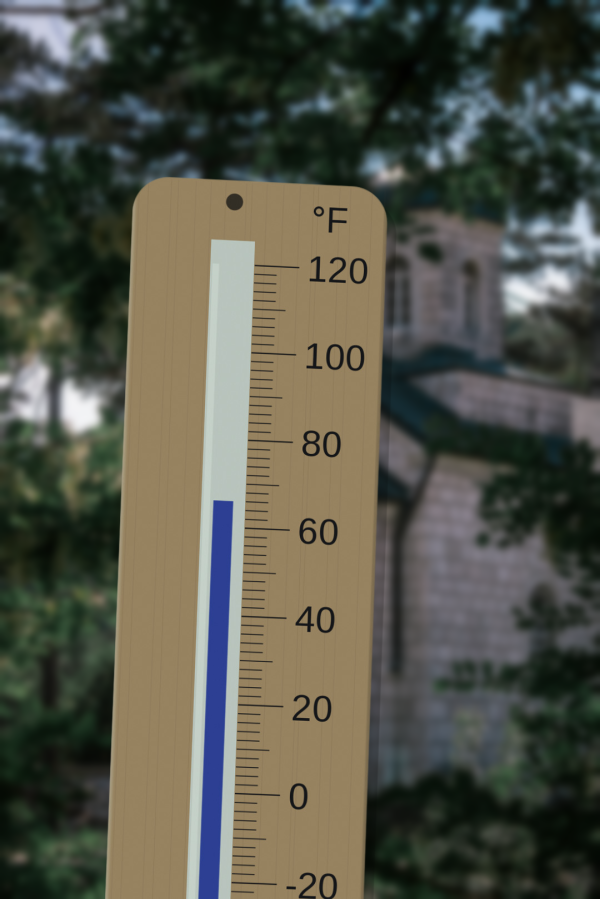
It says 66 °F
